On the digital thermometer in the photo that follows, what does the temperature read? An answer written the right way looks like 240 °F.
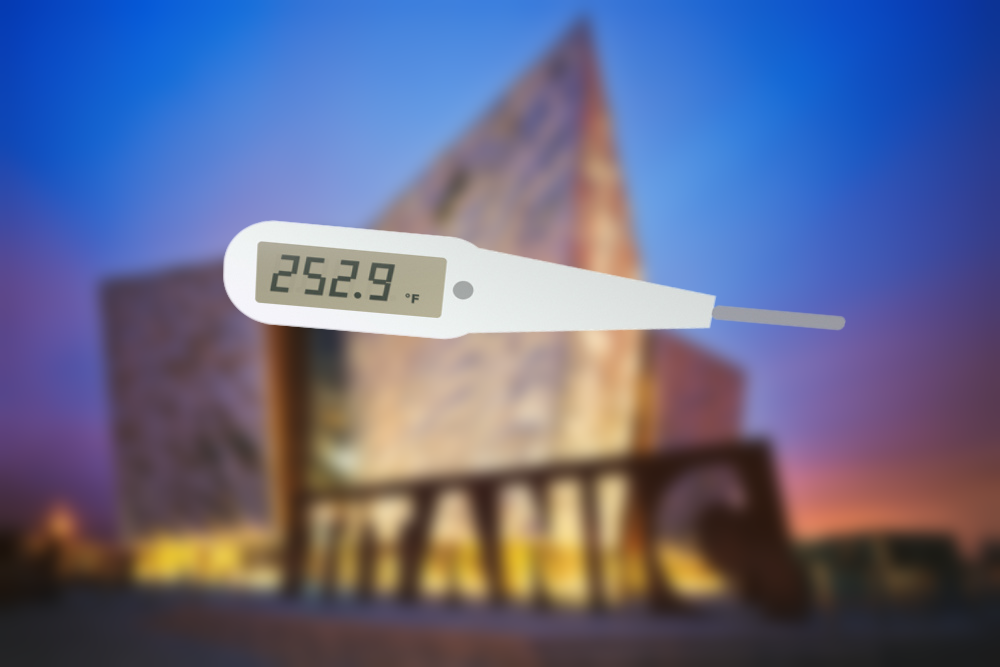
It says 252.9 °F
